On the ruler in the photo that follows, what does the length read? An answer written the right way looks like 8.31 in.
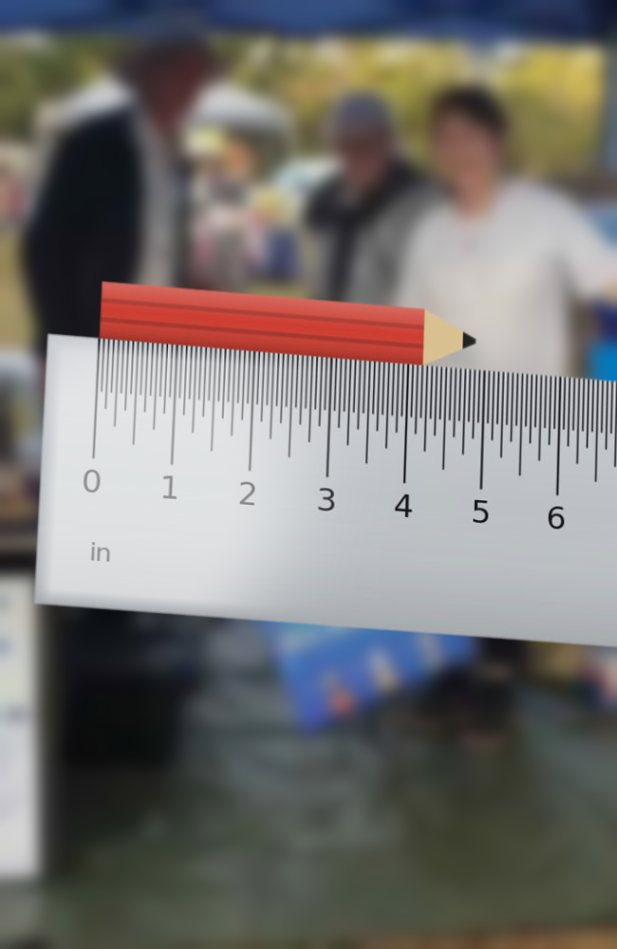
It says 4.875 in
